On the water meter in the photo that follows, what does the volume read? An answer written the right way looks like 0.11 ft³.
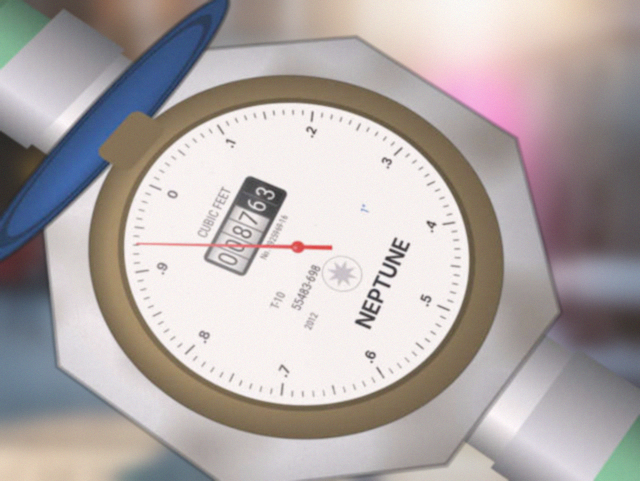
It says 8762.93 ft³
